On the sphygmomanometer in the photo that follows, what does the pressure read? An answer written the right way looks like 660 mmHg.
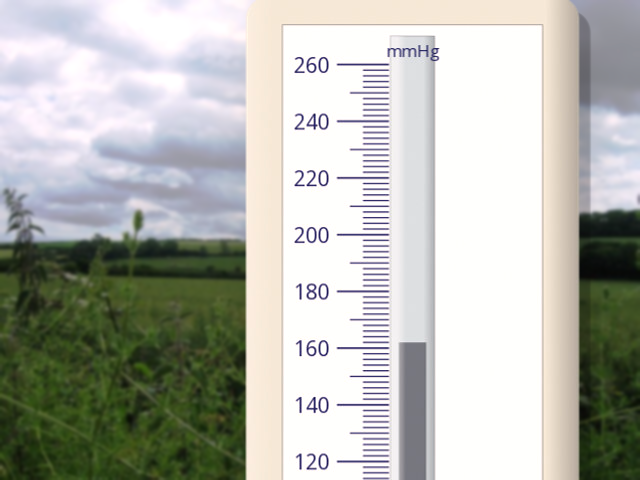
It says 162 mmHg
